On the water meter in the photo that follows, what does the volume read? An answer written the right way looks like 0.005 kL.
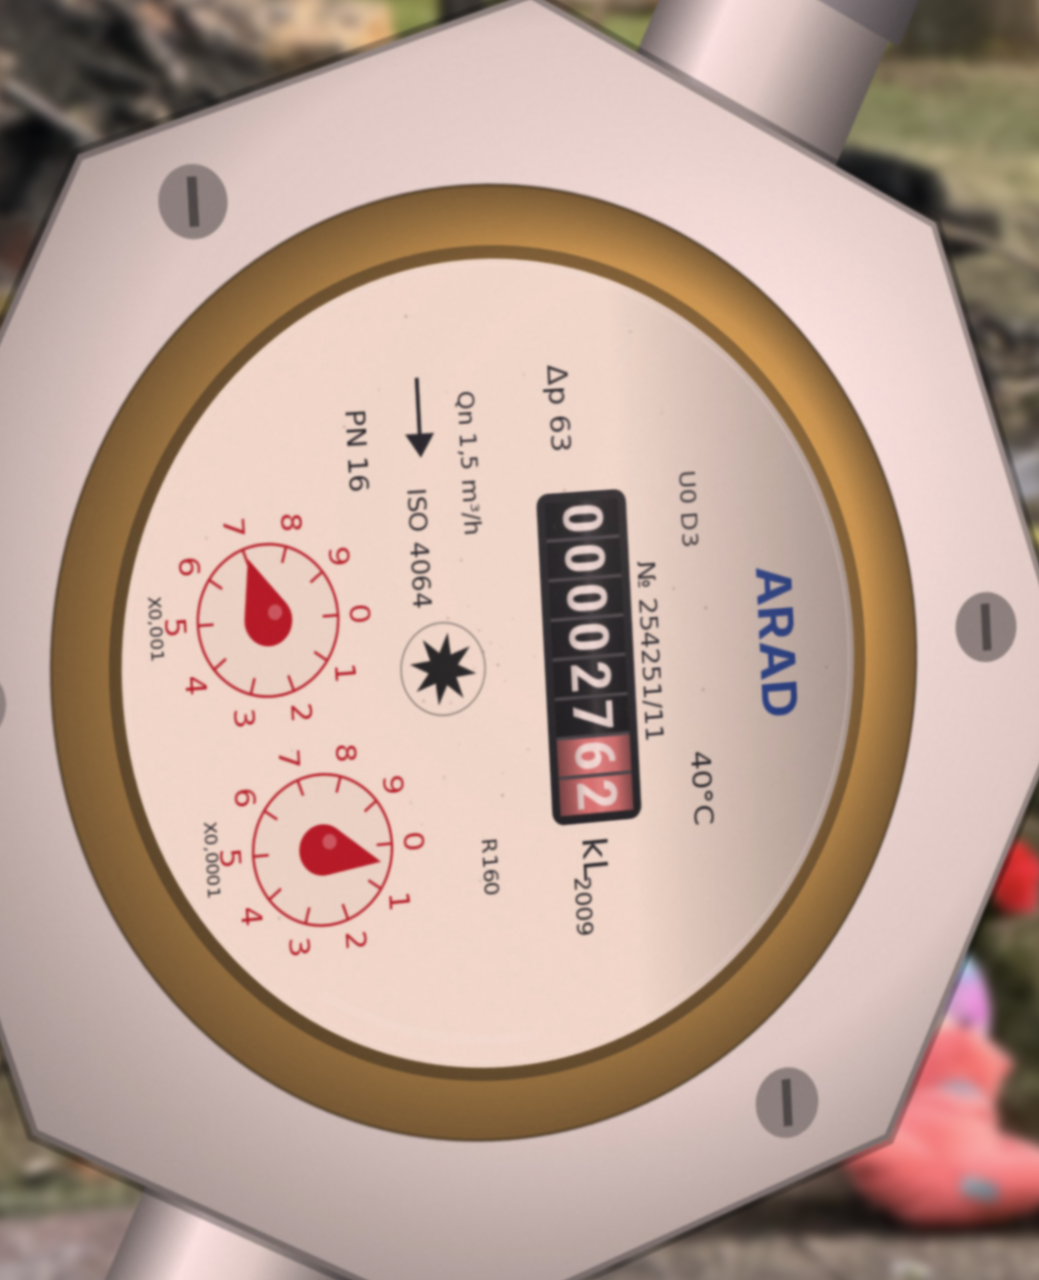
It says 27.6270 kL
